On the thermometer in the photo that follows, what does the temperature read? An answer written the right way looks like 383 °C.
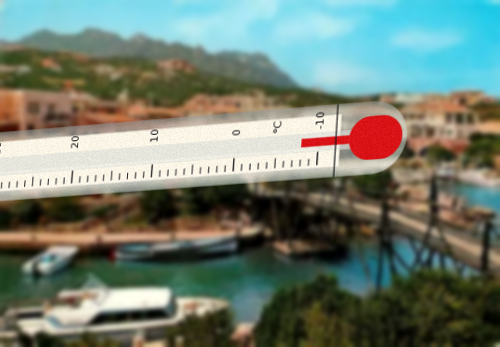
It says -8 °C
